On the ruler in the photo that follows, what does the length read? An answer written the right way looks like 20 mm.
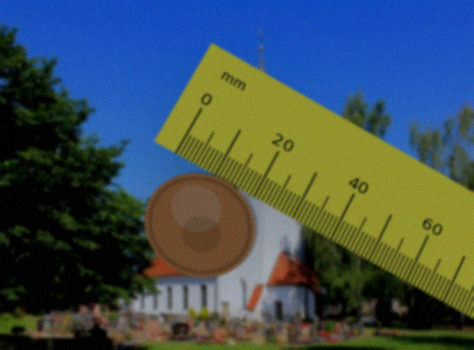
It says 25 mm
